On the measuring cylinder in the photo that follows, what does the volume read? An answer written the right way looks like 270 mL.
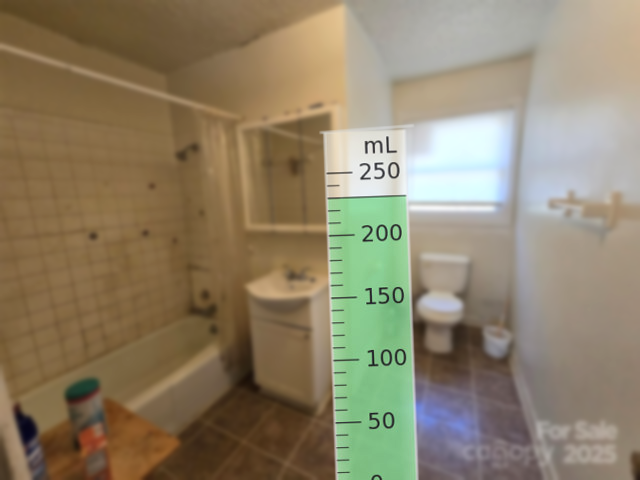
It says 230 mL
